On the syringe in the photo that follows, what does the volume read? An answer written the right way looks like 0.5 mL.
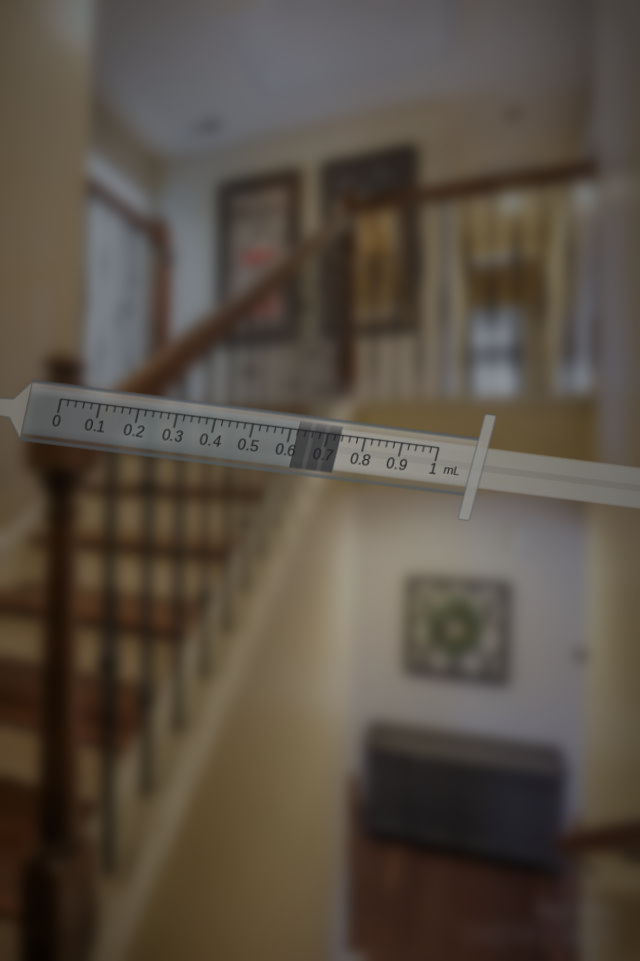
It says 0.62 mL
